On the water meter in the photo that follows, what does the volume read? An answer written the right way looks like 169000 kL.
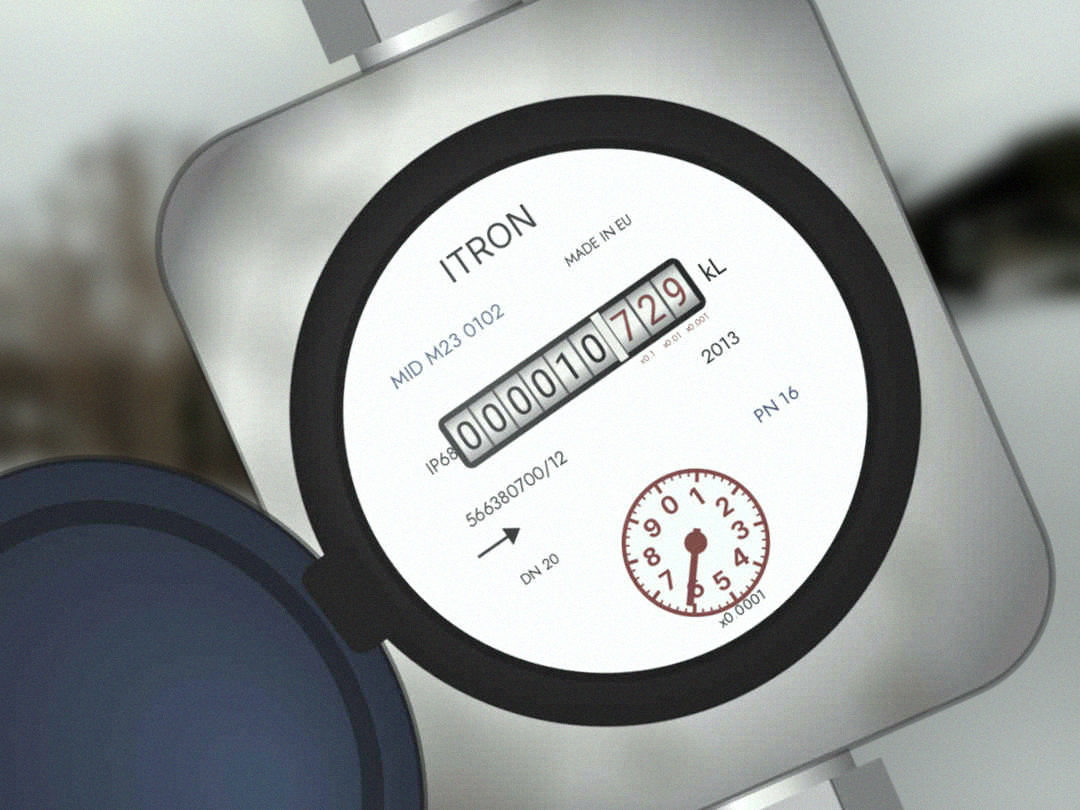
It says 10.7296 kL
